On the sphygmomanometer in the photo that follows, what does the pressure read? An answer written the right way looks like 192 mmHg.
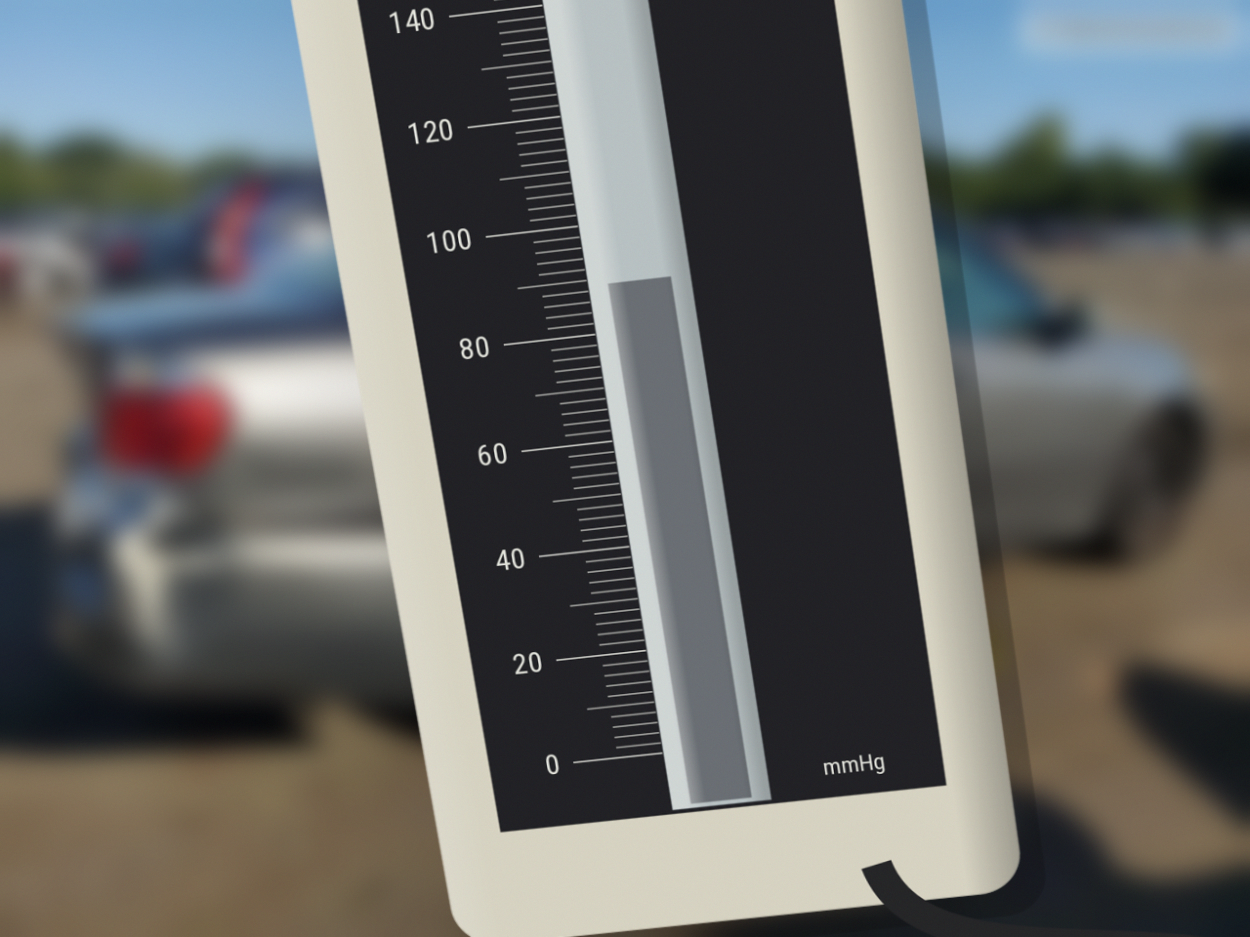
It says 89 mmHg
